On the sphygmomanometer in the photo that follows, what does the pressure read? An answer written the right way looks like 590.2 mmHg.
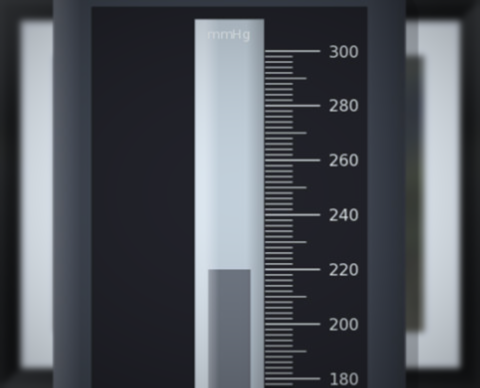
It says 220 mmHg
